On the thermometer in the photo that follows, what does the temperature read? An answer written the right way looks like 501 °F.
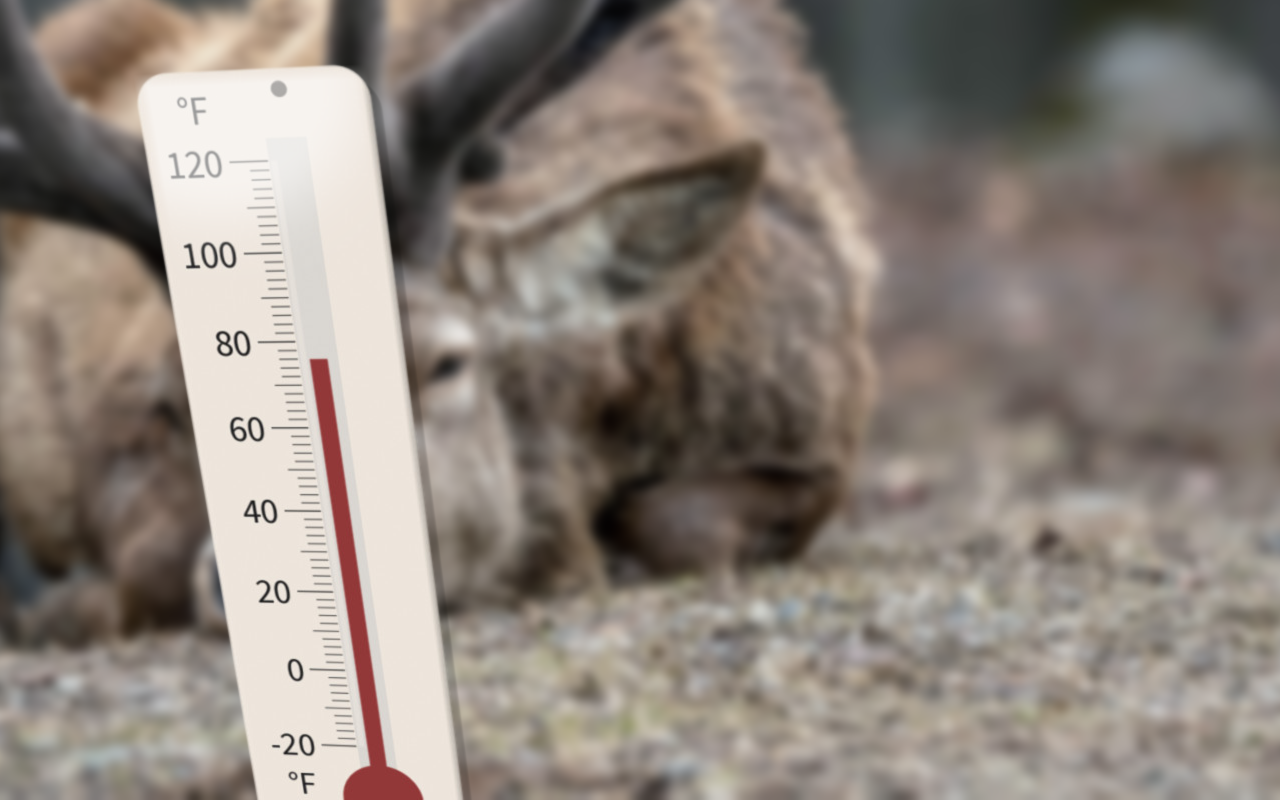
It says 76 °F
